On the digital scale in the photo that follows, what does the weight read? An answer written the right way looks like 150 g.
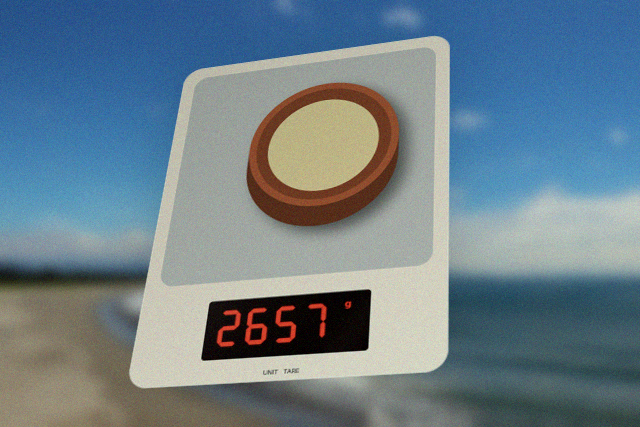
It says 2657 g
